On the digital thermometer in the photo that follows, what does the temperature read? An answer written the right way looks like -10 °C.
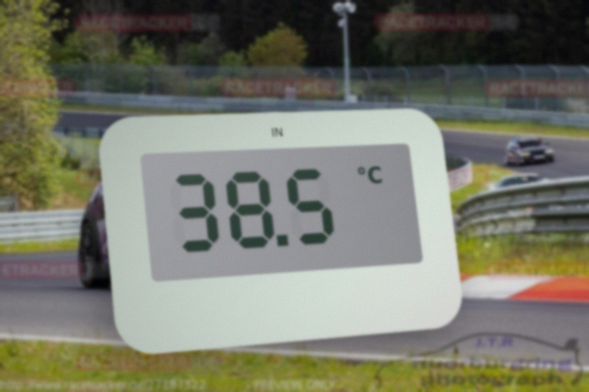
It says 38.5 °C
